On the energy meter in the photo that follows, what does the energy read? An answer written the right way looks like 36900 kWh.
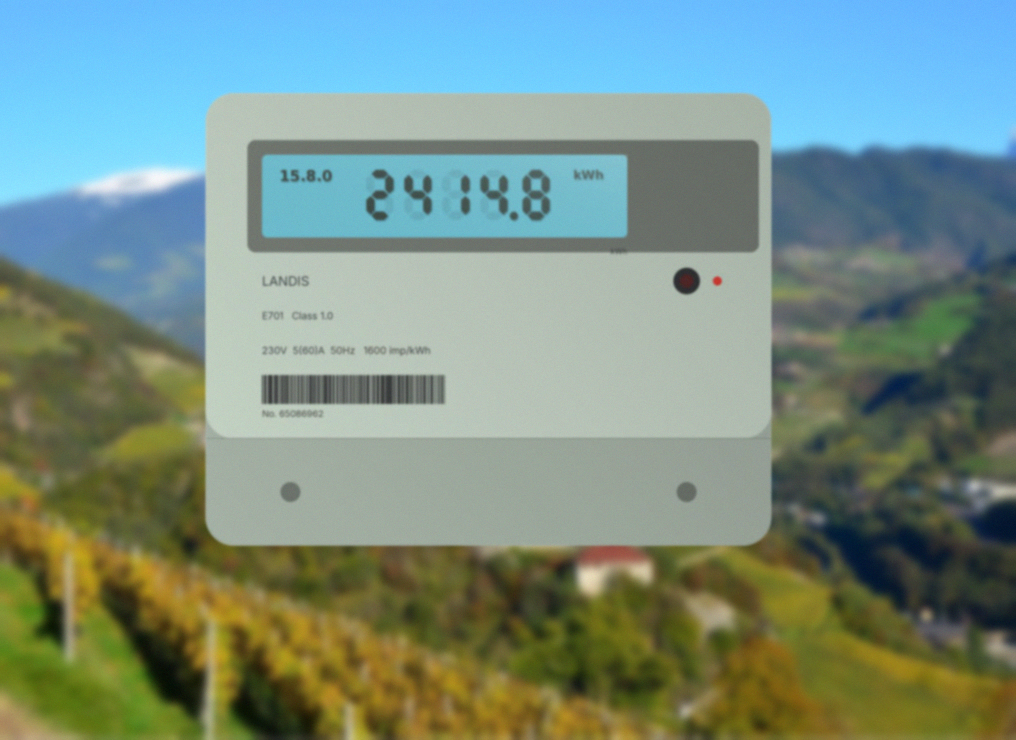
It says 2414.8 kWh
